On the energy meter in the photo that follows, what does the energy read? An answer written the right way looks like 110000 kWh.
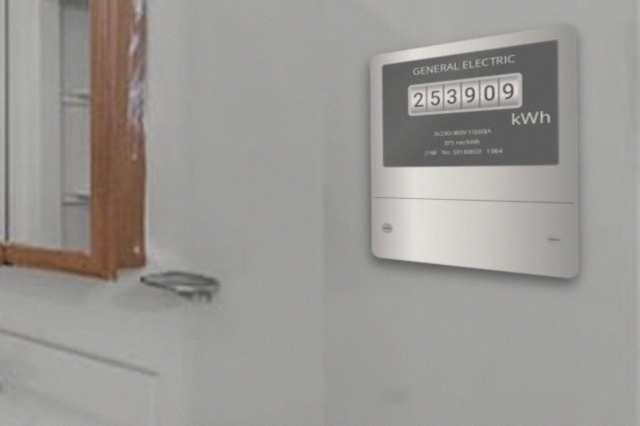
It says 253909 kWh
